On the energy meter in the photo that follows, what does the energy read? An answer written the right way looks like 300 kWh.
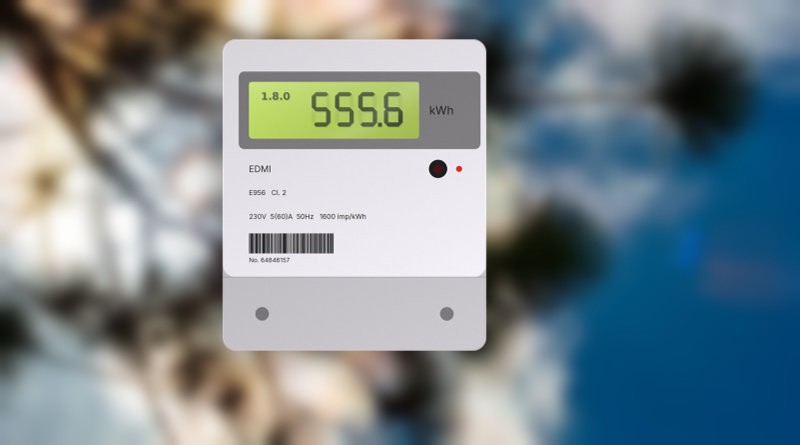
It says 555.6 kWh
